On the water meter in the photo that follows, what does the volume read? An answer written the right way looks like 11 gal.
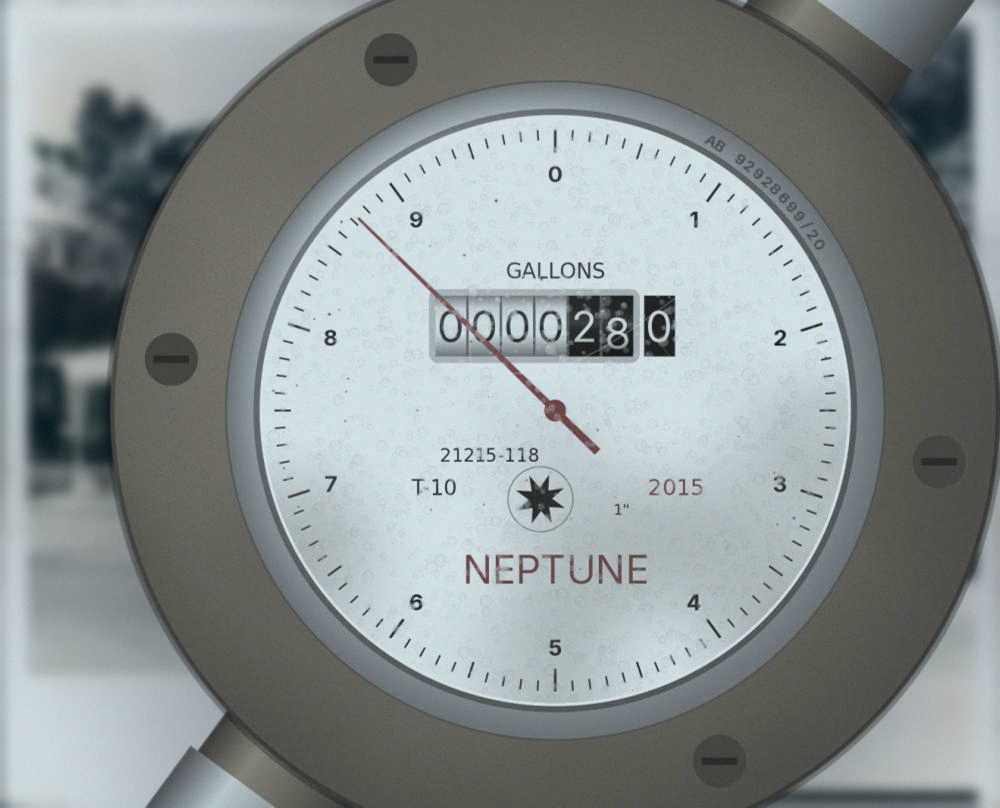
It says 278.7 gal
